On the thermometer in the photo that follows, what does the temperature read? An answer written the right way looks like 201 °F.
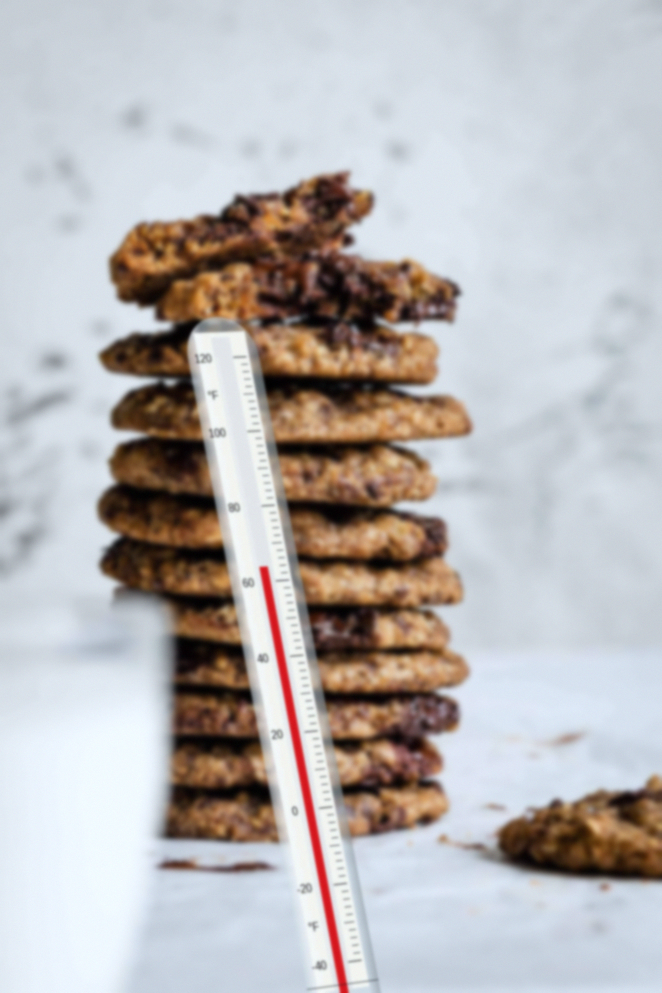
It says 64 °F
